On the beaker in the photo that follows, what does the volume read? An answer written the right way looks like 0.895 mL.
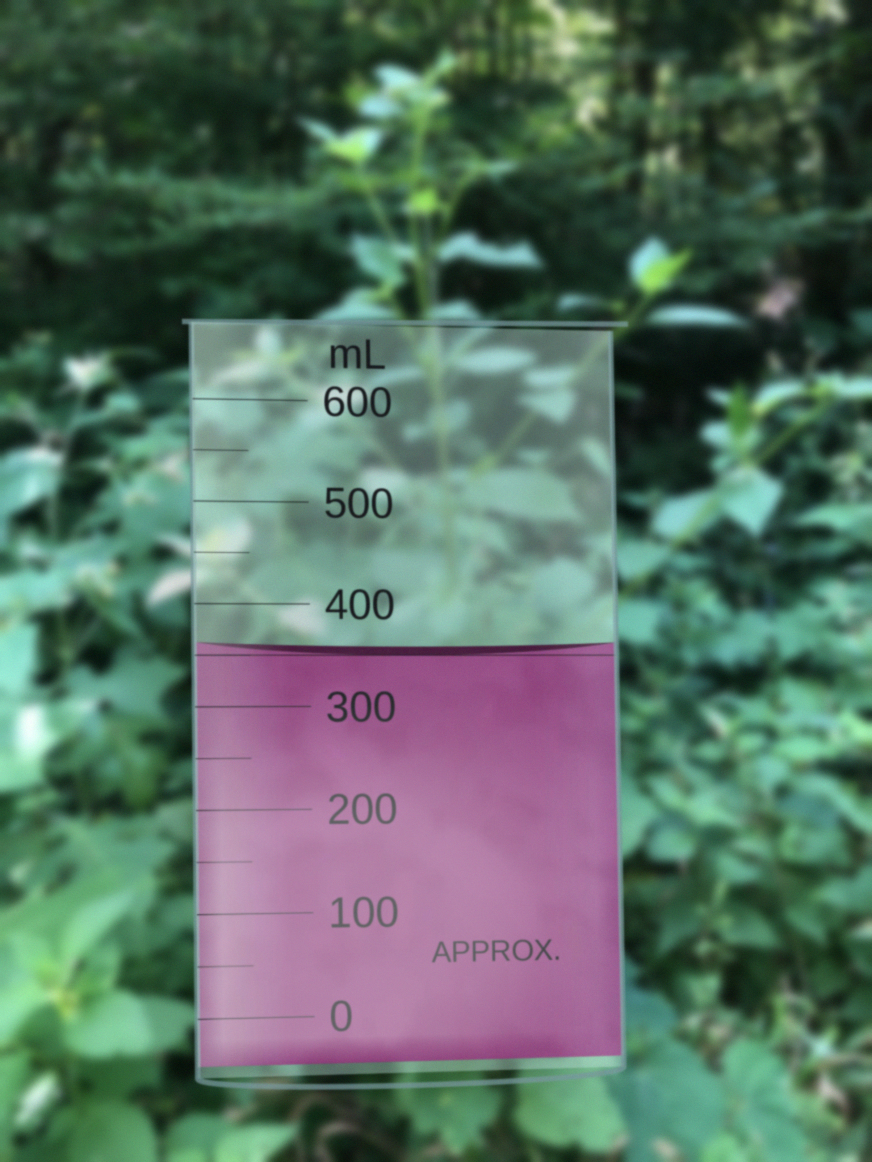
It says 350 mL
